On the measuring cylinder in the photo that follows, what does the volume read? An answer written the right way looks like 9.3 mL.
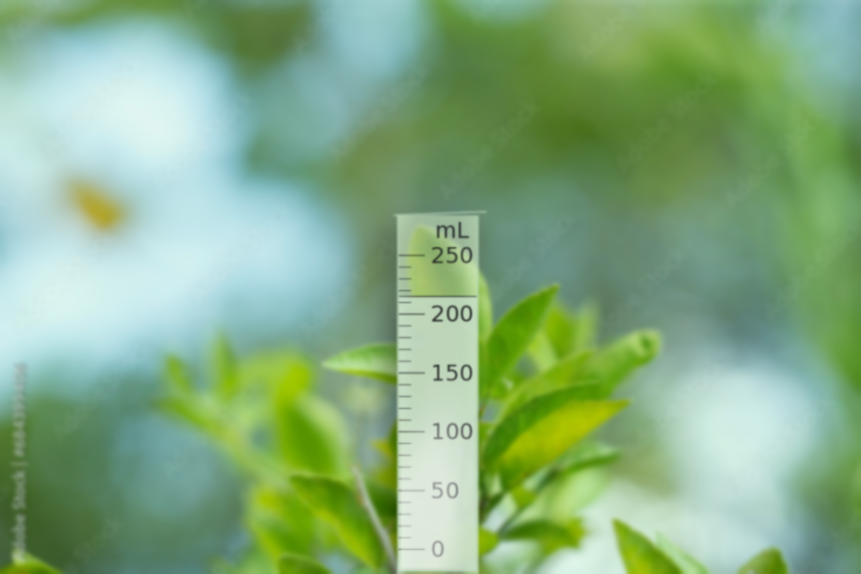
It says 215 mL
